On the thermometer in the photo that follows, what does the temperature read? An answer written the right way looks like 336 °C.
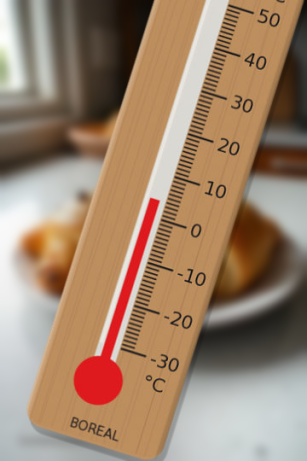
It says 4 °C
